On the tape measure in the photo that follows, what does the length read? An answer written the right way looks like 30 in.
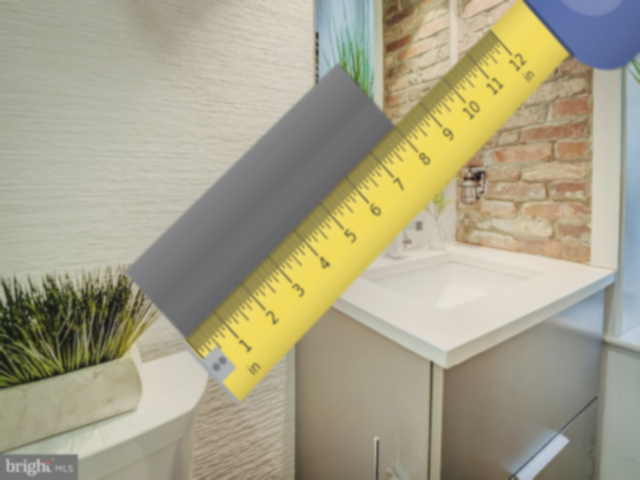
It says 8 in
